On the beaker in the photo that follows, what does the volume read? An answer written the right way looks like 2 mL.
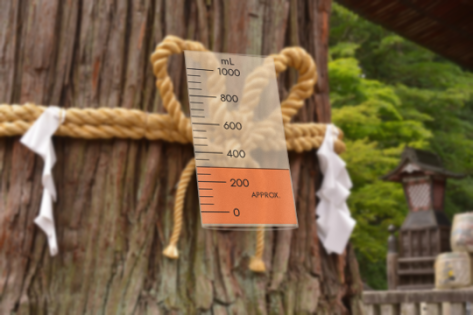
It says 300 mL
